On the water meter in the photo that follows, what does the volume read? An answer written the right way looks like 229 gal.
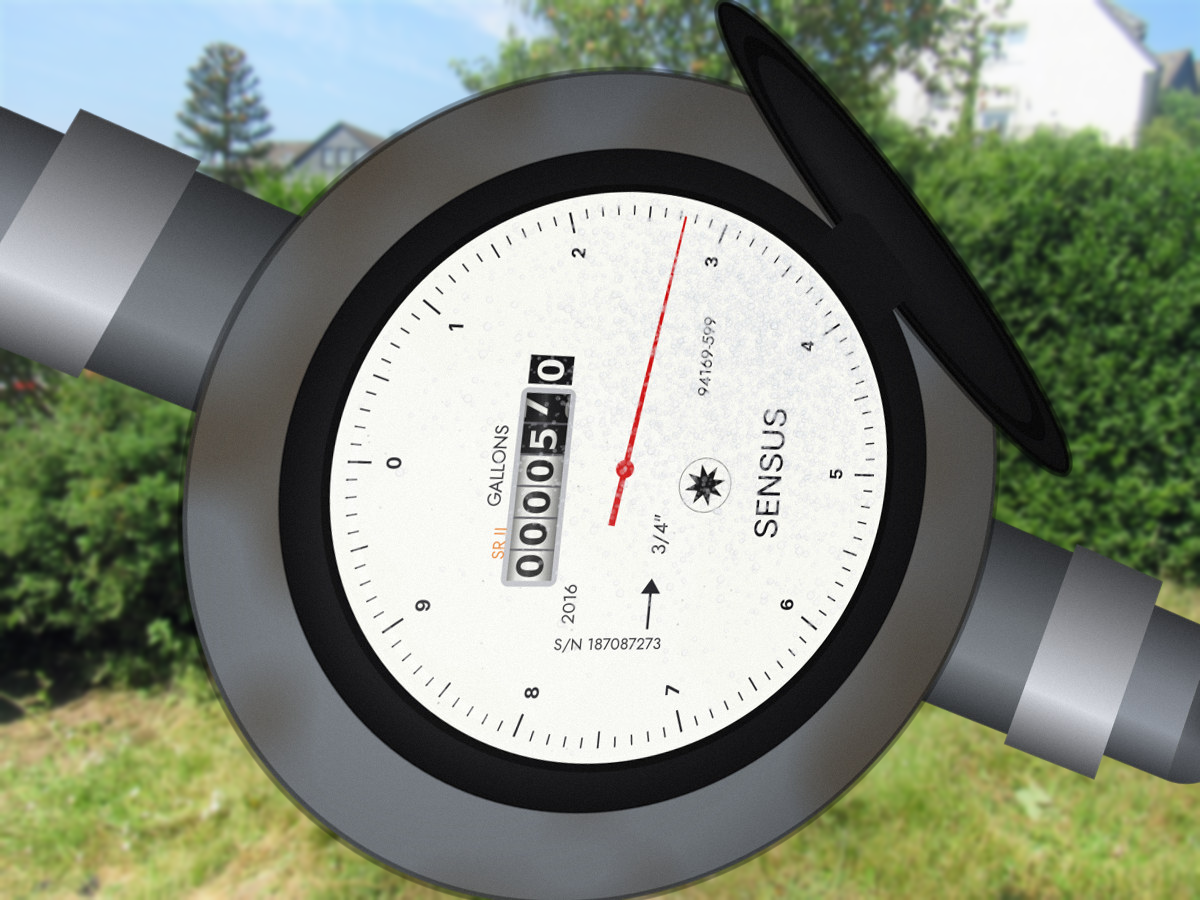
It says 572.7 gal
